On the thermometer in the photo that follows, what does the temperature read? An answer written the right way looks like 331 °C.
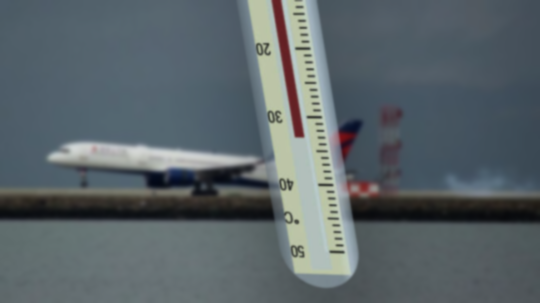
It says 33 °C
